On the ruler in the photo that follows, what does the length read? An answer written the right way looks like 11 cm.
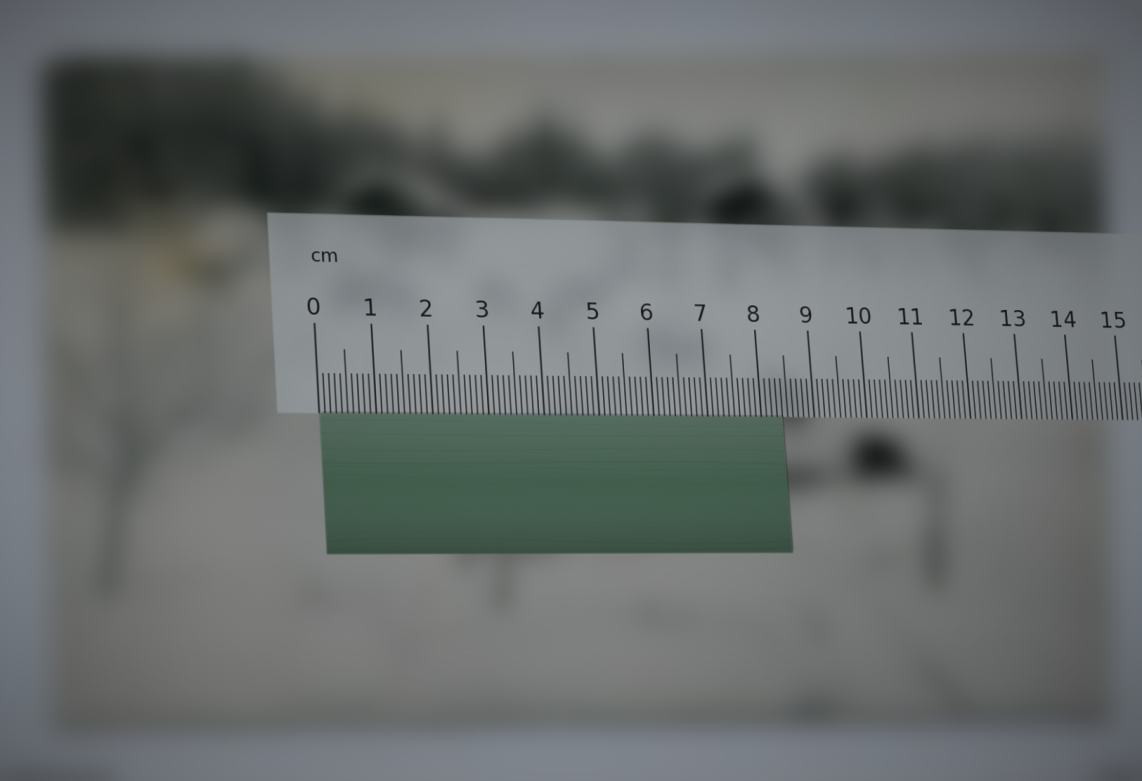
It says 8.4 cm
